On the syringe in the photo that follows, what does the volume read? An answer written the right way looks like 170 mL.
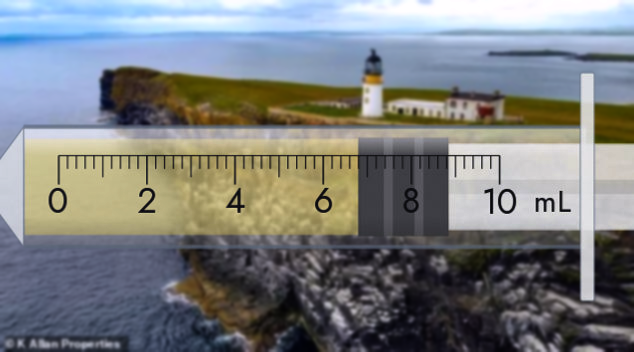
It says 6.8 mL
